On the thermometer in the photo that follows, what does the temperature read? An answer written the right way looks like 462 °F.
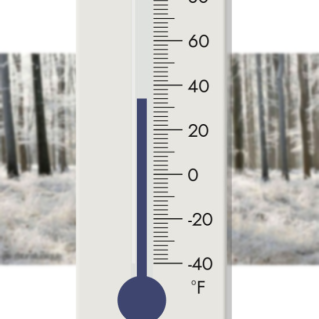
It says 34 °F
